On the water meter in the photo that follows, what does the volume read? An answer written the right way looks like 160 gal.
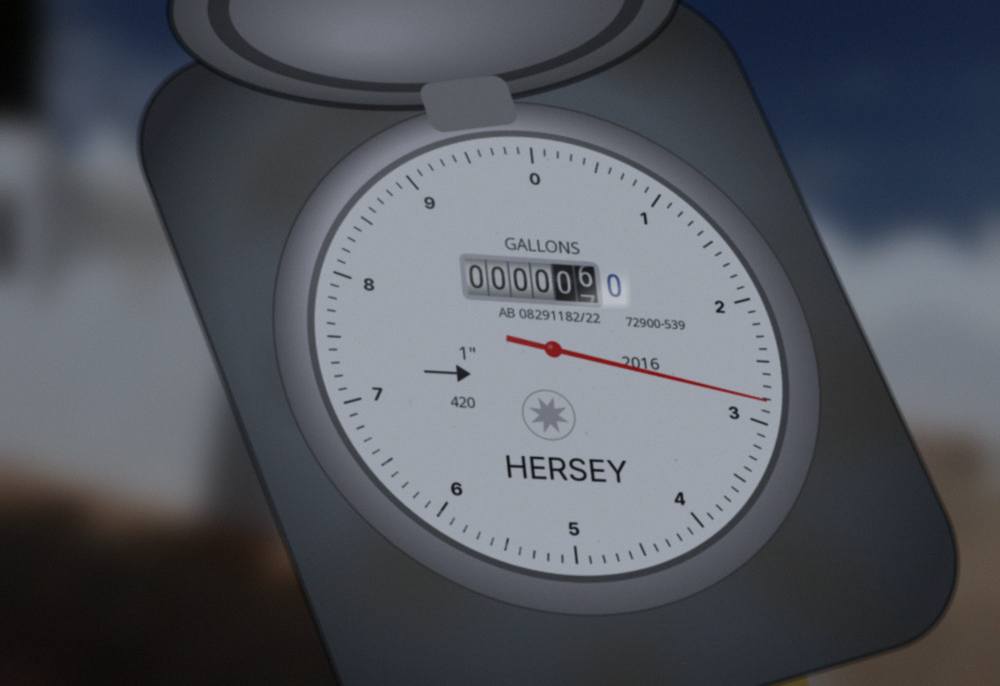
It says 62.8 gal
